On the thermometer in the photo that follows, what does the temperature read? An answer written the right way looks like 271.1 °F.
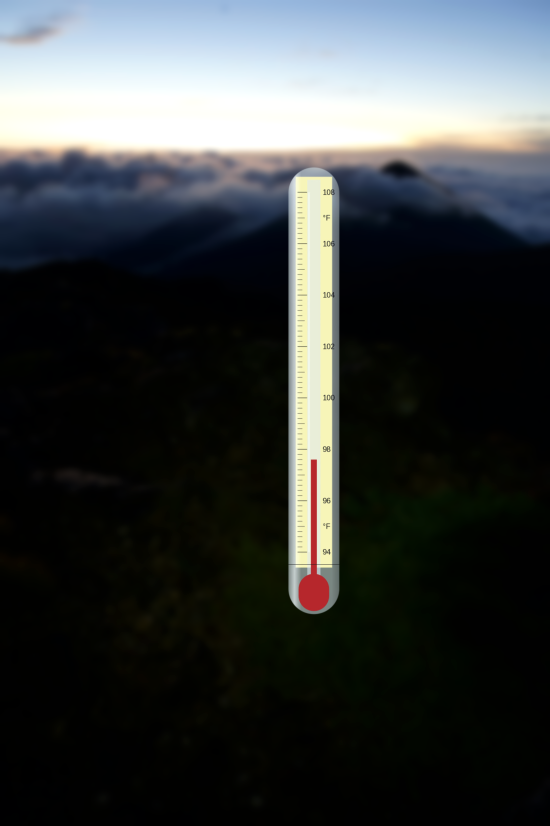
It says 97.6 °F
